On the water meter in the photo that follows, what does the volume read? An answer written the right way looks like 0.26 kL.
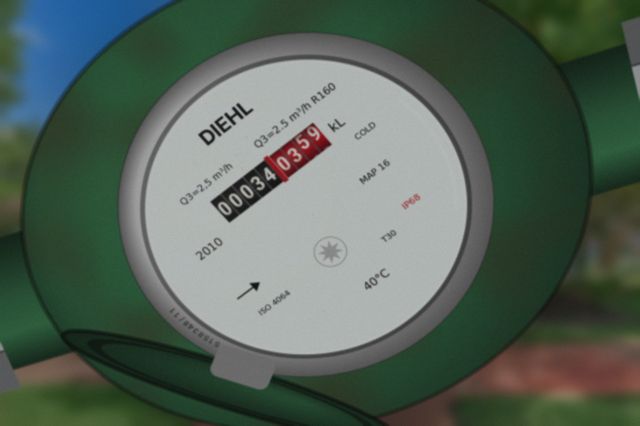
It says 34.0359 kL
